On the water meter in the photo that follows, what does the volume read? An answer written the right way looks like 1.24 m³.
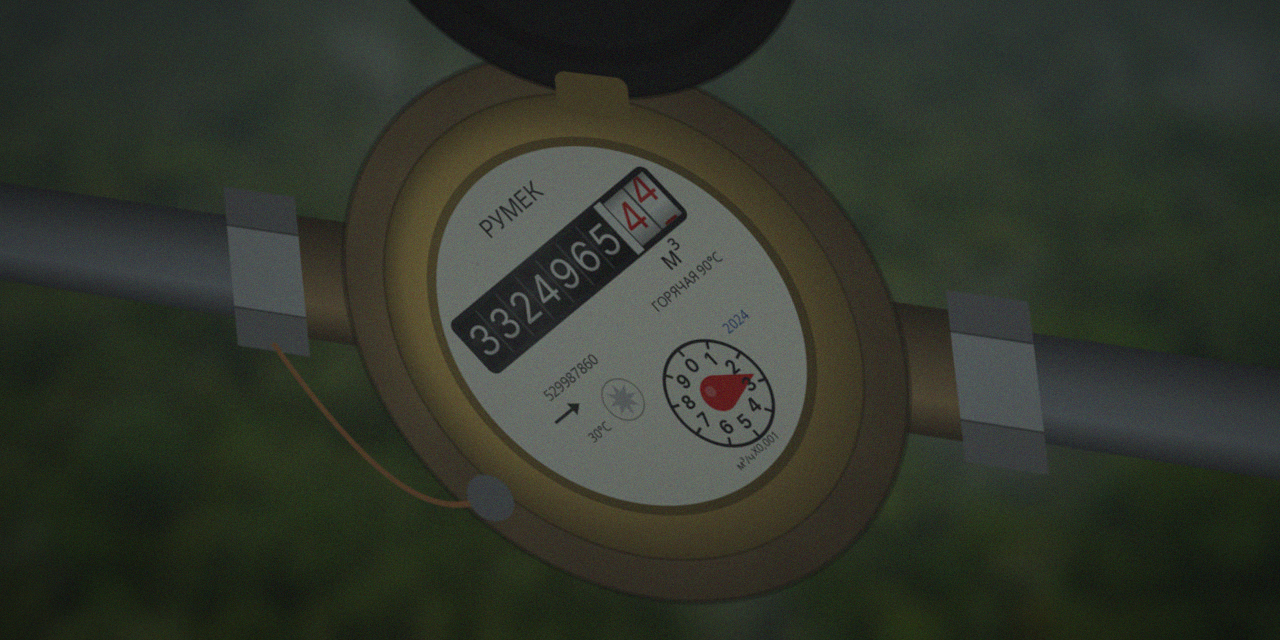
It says 3324965.442 m³
